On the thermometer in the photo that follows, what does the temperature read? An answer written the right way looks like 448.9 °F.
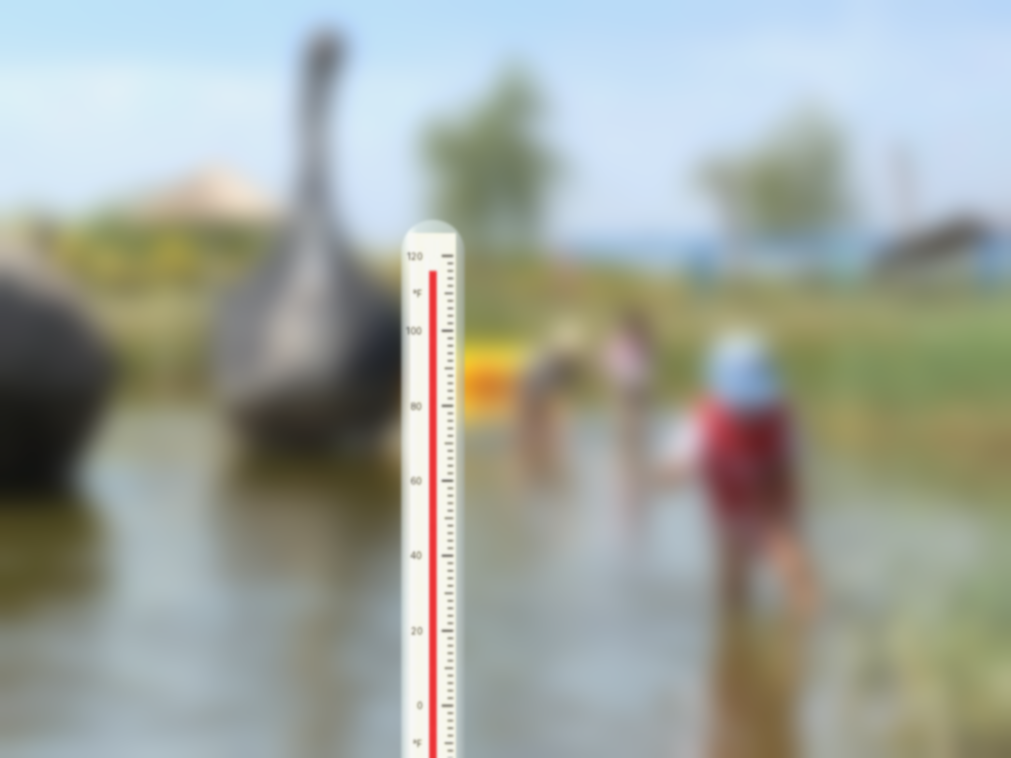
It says 116 °F
